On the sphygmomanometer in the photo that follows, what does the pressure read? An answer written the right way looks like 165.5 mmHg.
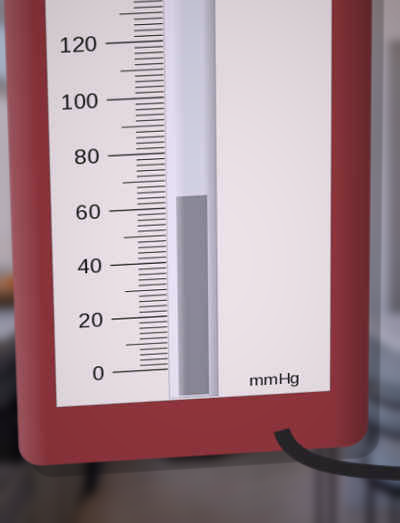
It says 64 mmHg
